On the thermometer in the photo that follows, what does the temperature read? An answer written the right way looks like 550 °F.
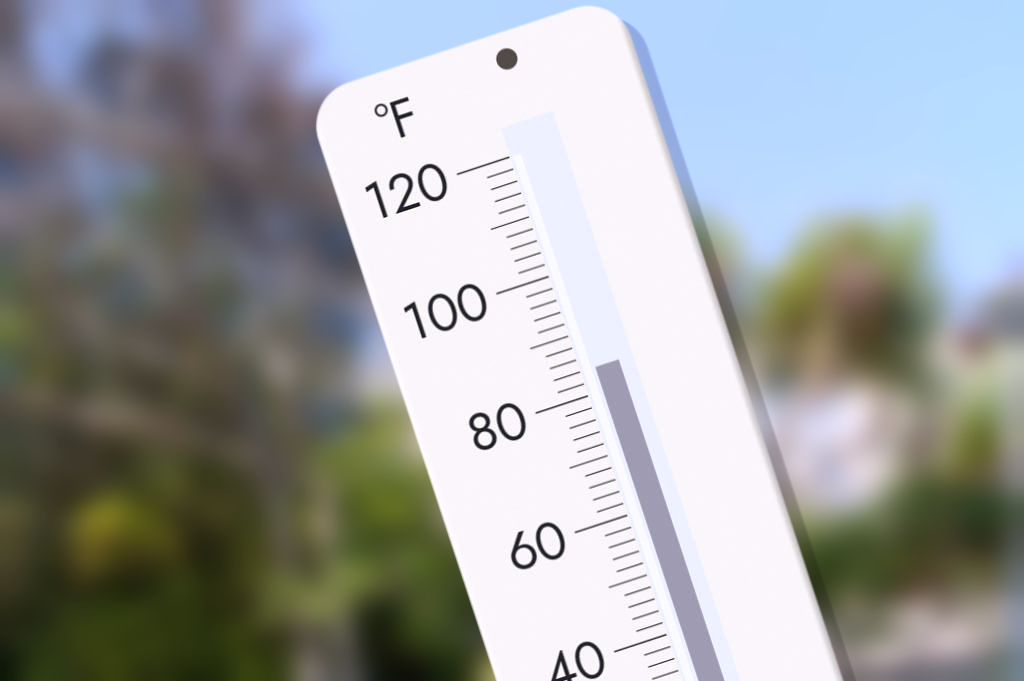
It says 84 °F
